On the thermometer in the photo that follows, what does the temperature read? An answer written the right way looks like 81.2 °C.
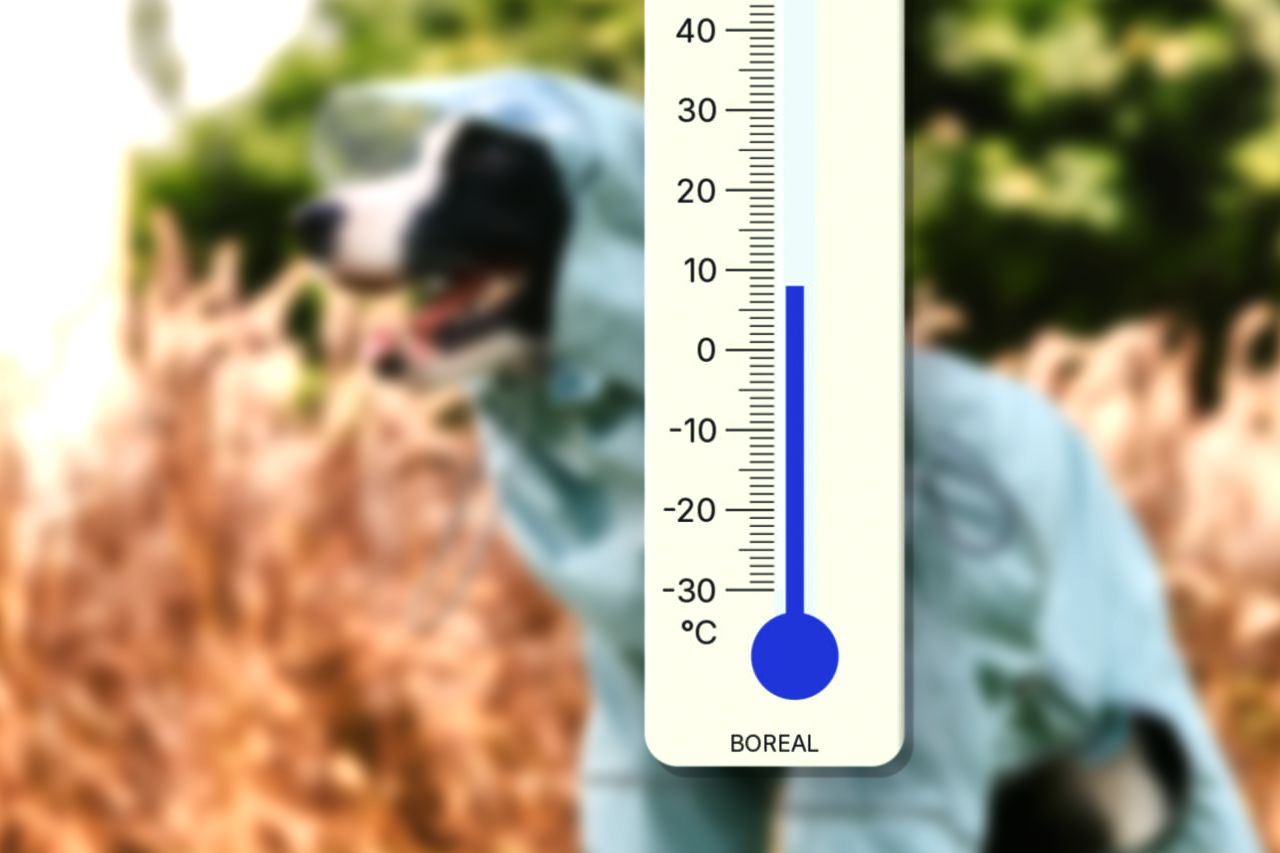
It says 8 °C
